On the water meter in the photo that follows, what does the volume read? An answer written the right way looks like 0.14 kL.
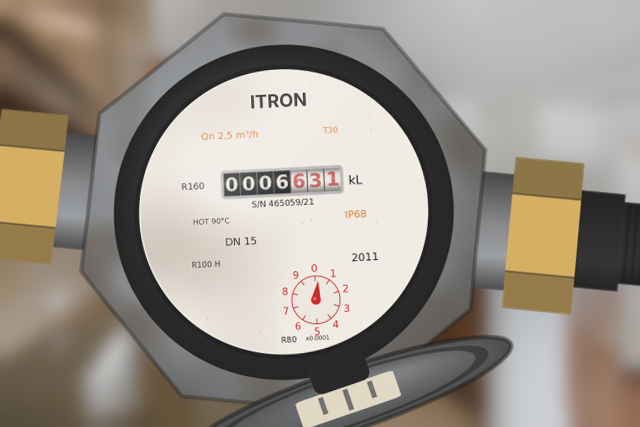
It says 6.6310 kL
